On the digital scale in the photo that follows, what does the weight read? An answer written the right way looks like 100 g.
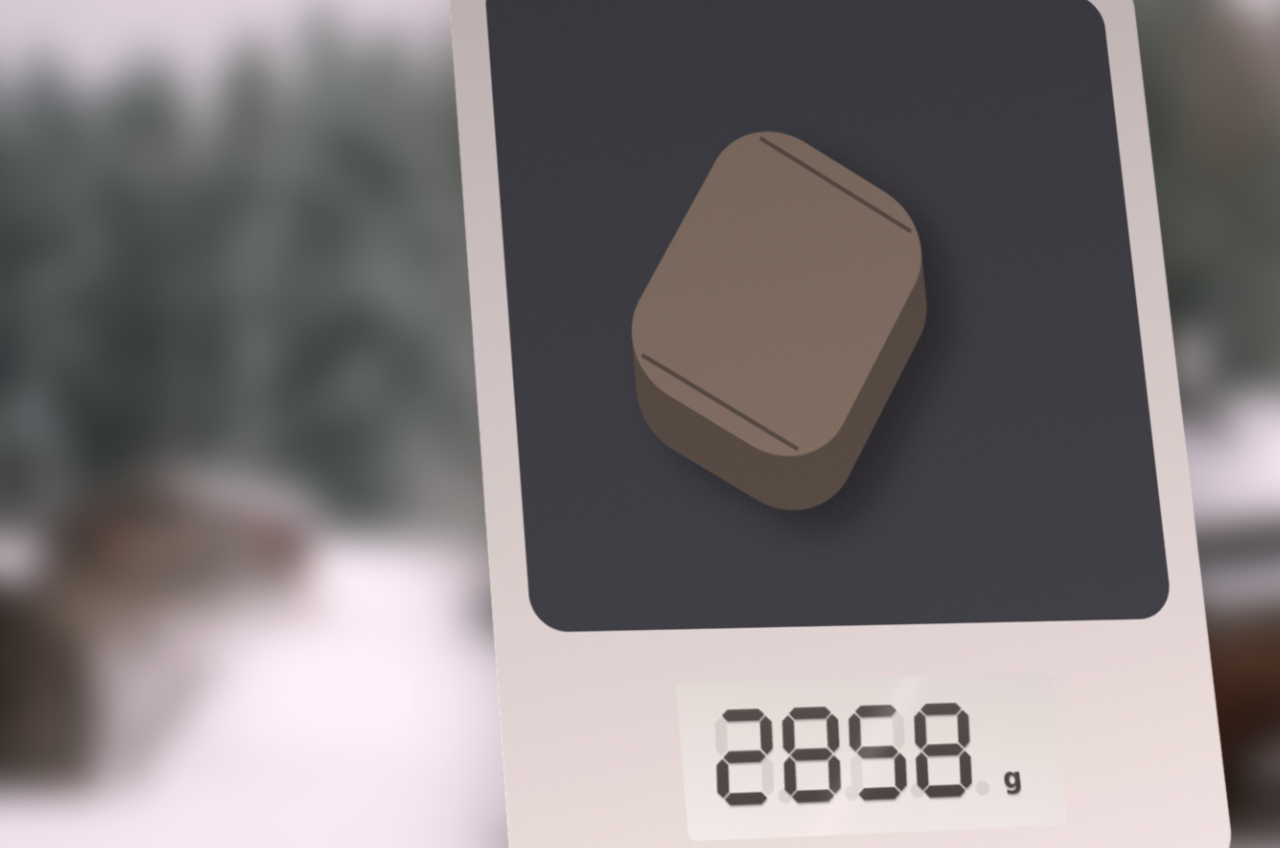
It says 2858 g
